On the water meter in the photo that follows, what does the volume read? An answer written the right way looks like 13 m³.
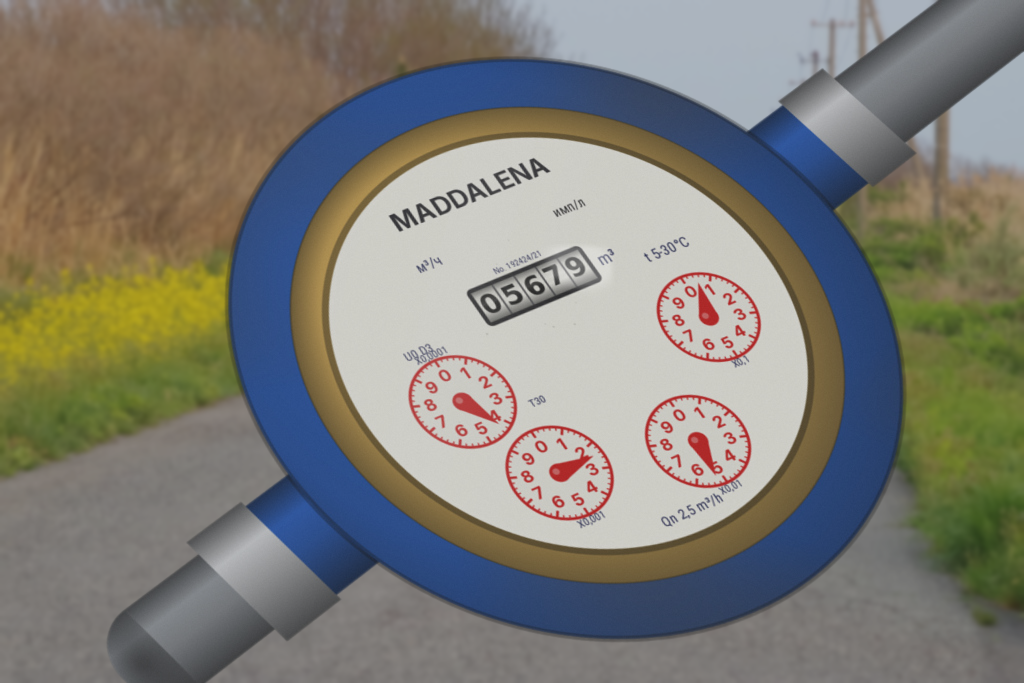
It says 5679.0524 m³
